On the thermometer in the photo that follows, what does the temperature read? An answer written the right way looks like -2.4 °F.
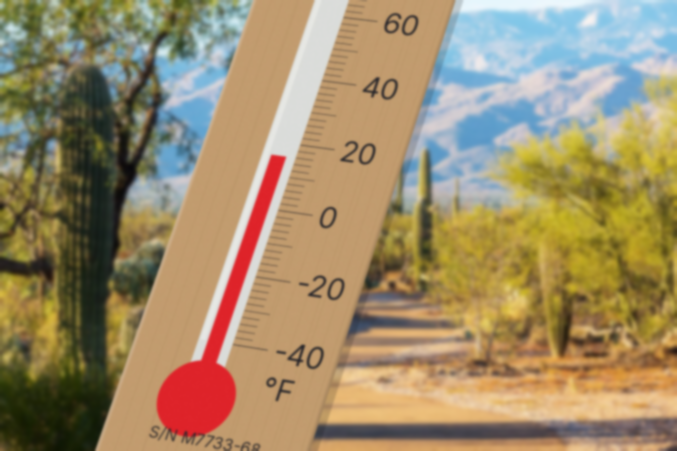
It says 16 °F
